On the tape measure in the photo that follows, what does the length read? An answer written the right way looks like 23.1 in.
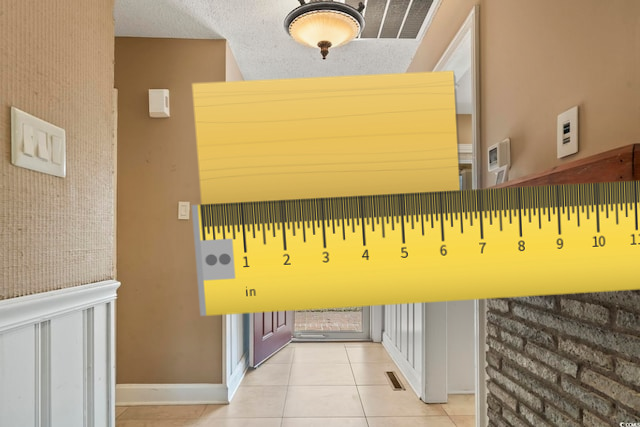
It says 6.5 in
